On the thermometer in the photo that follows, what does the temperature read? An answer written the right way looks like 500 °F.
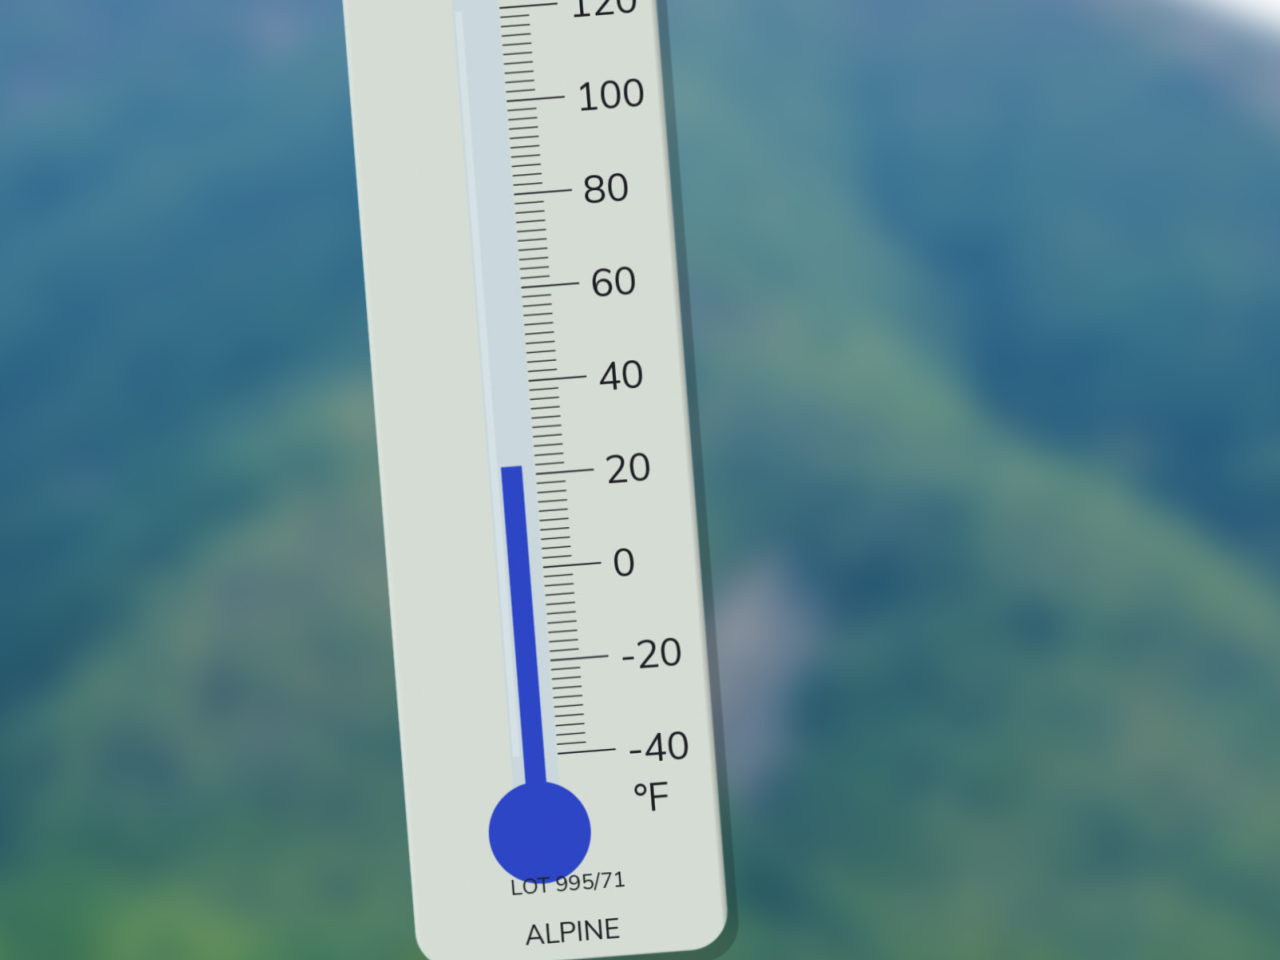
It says 22 °F
